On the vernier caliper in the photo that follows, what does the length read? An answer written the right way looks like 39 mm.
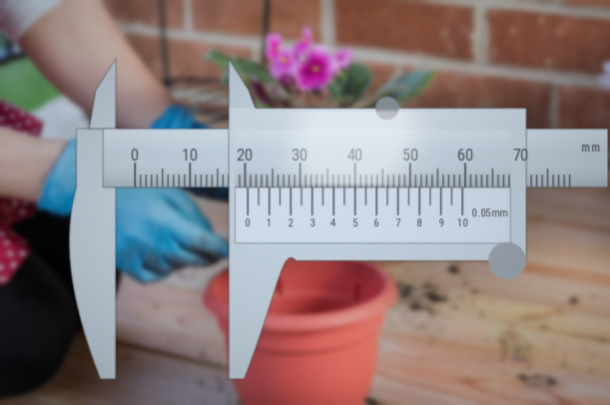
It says 20.5 mm
